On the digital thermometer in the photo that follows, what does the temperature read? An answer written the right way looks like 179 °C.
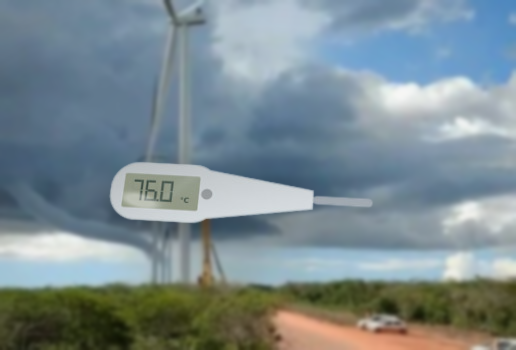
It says 76.0 °C
